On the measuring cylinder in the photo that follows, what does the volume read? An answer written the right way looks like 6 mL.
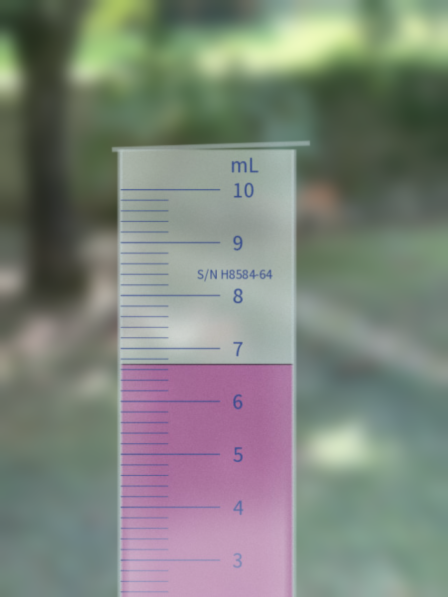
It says 6.7 mL
